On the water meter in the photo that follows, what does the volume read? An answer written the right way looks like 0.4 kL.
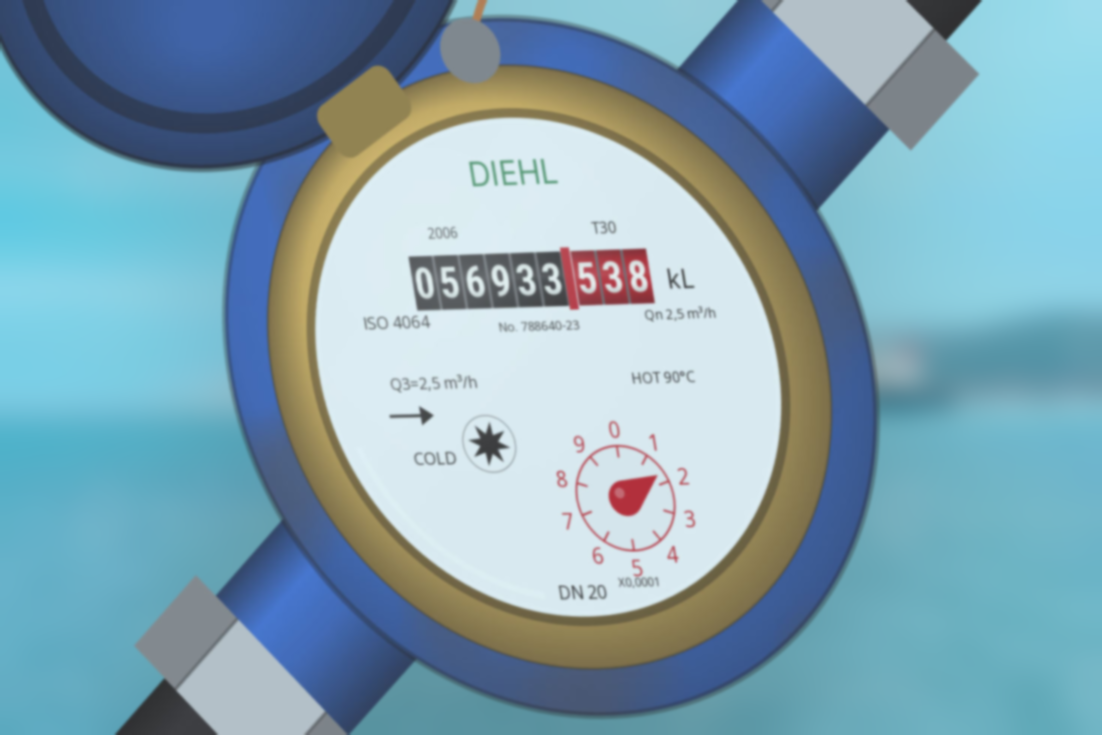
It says 56933.5381 kL
